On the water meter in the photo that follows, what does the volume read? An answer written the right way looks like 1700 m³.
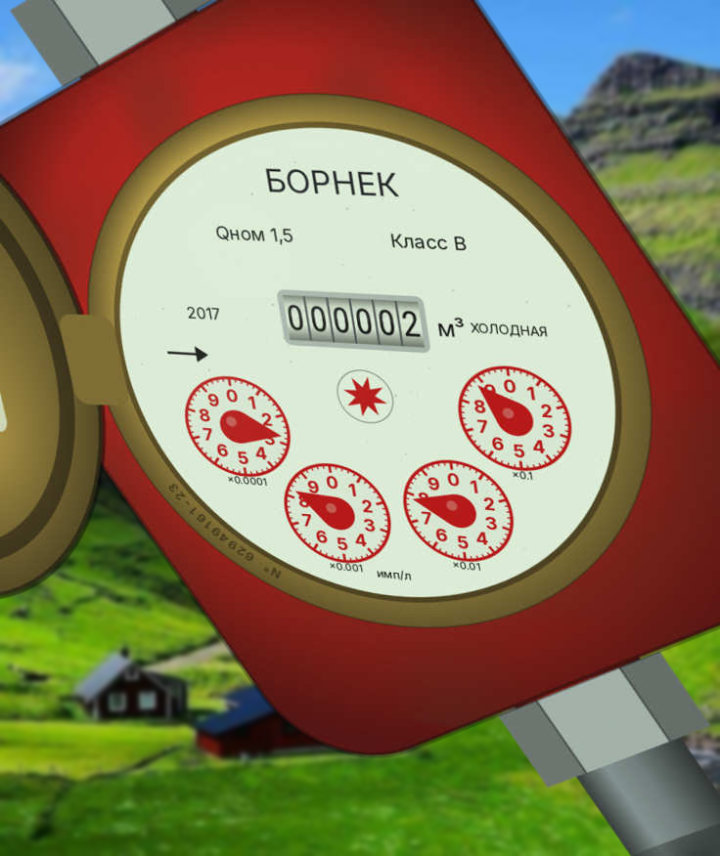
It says 2.8782 m³
